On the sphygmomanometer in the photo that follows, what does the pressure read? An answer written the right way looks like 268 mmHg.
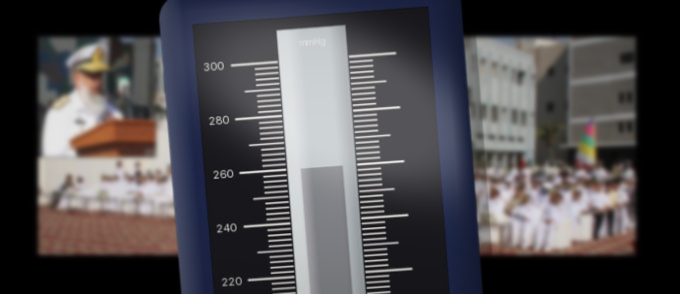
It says 260 mmHg
